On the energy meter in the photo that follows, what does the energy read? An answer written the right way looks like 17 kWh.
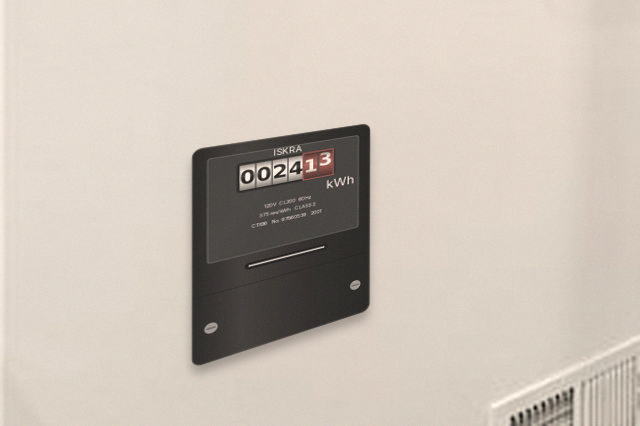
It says 24.13 kWh
